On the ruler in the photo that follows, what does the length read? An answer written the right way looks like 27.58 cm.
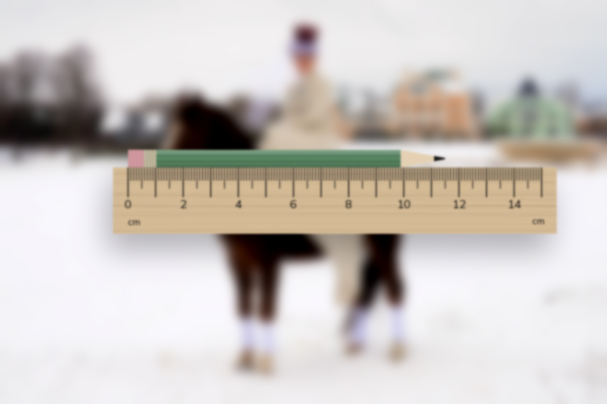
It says 11.5 cm
